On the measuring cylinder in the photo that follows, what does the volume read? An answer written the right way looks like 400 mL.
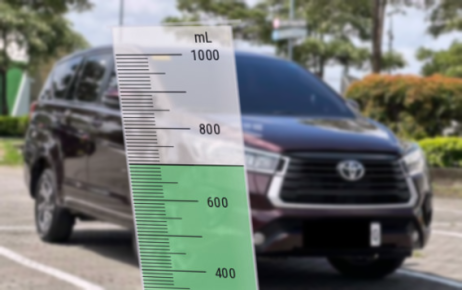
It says 700 mL
